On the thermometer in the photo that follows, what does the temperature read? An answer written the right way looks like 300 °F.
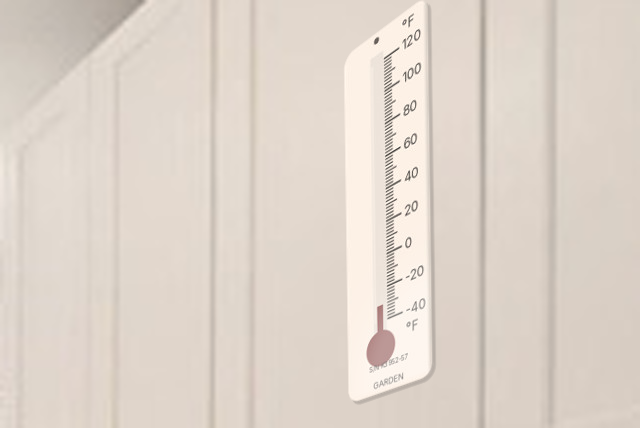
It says -30 °F
